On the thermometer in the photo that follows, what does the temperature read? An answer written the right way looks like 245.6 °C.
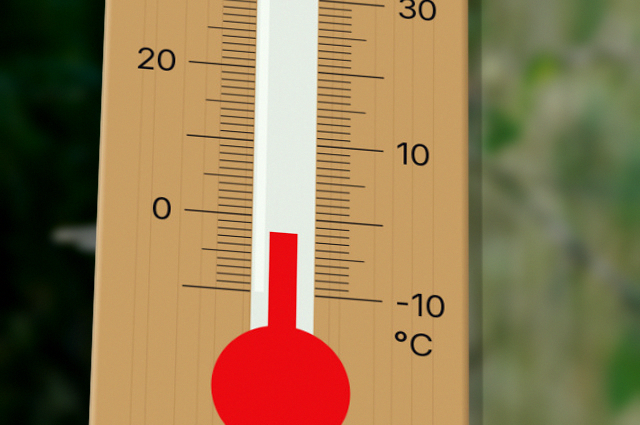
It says -2 °C
